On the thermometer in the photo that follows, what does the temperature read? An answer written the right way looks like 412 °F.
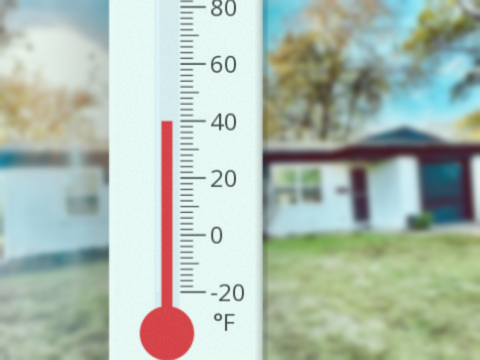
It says 40 °F
